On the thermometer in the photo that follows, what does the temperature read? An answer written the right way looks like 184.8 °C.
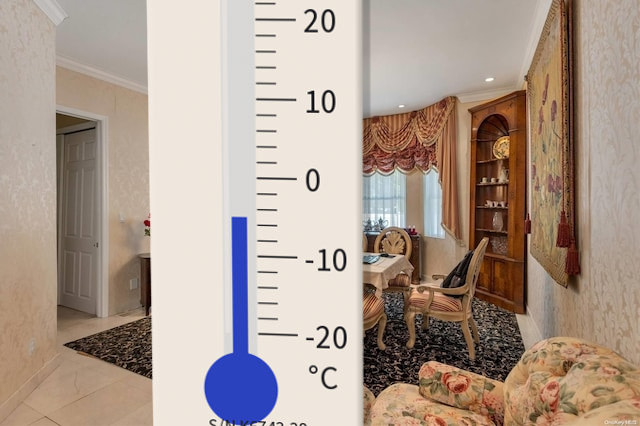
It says -5 °C
